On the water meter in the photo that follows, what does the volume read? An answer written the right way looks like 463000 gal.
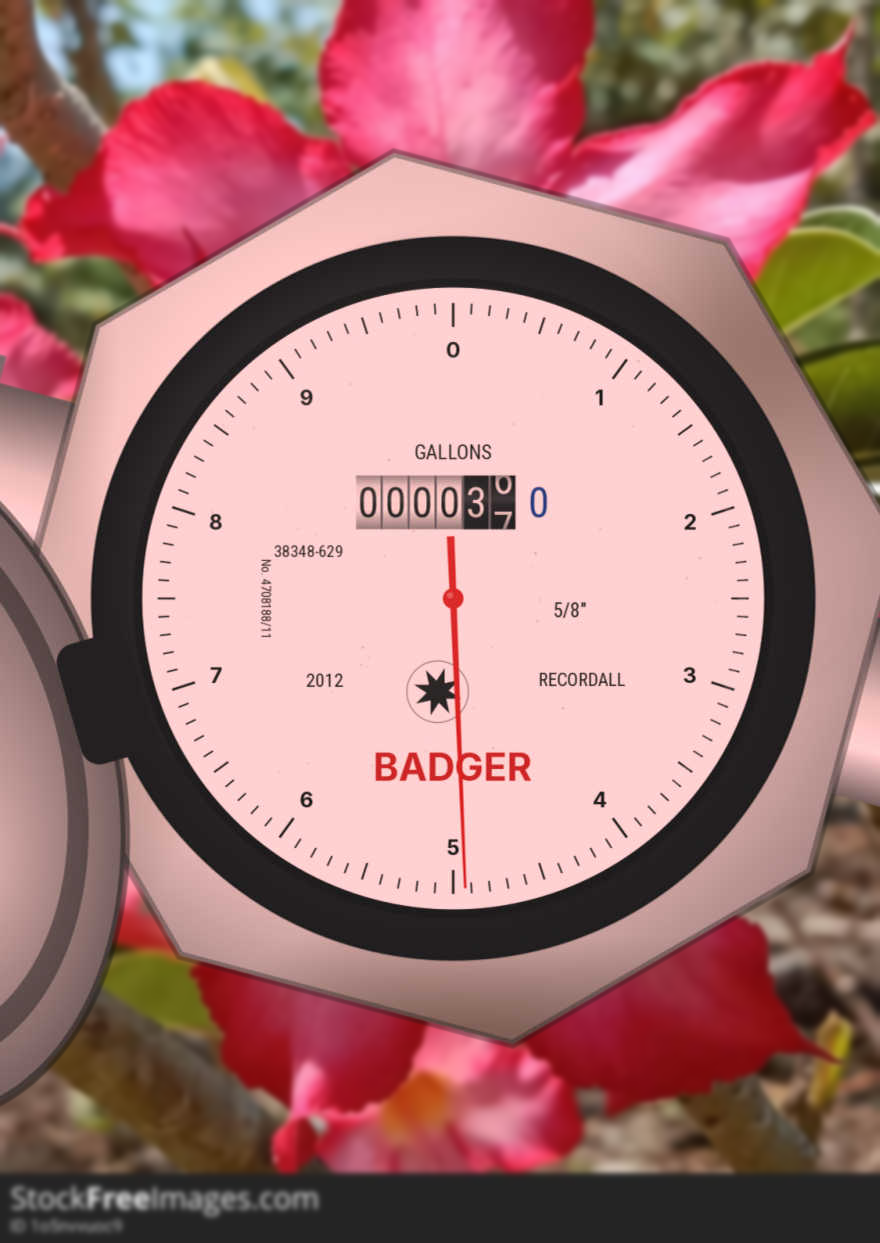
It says 364.9 gal
